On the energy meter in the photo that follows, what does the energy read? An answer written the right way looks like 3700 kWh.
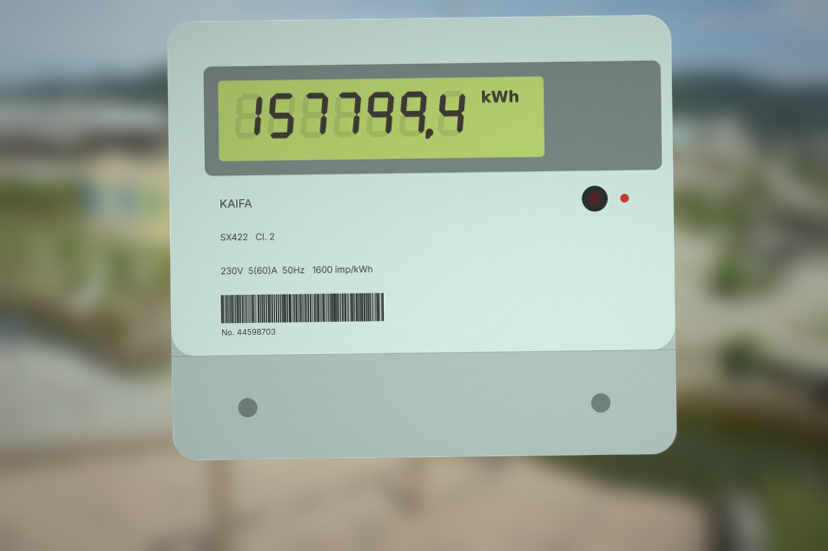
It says 157799.4 kWh
